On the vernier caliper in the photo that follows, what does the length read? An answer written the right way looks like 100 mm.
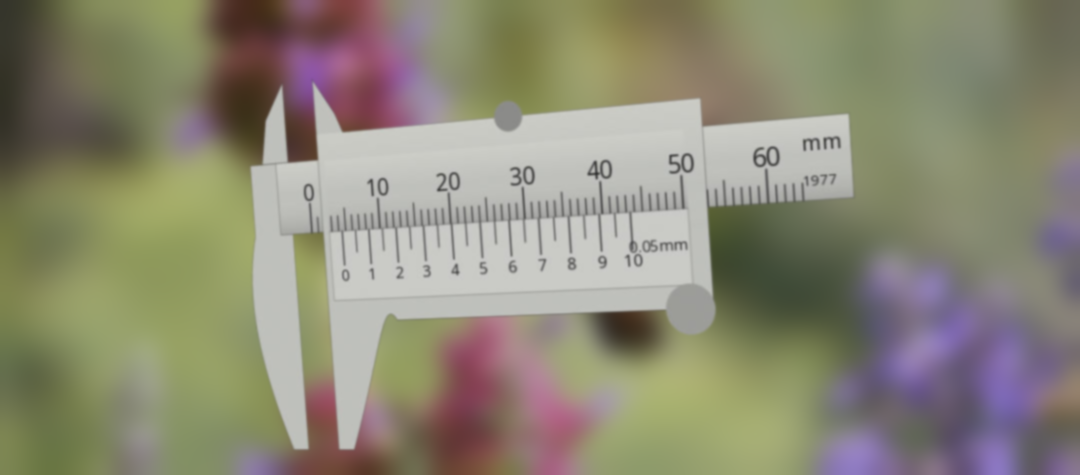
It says 4.5 mm
